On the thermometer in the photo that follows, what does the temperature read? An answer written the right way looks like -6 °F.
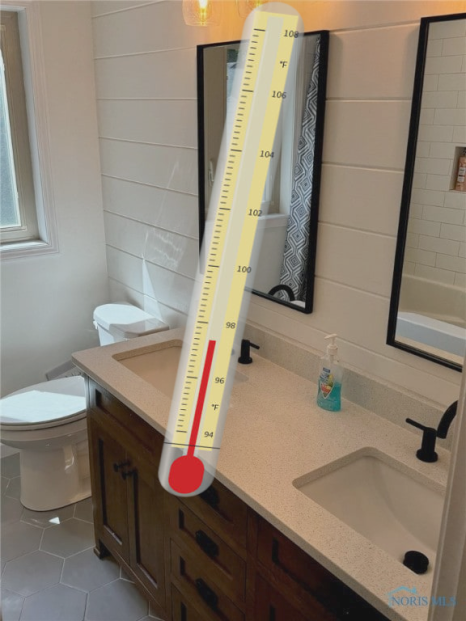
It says 97.4 °F
